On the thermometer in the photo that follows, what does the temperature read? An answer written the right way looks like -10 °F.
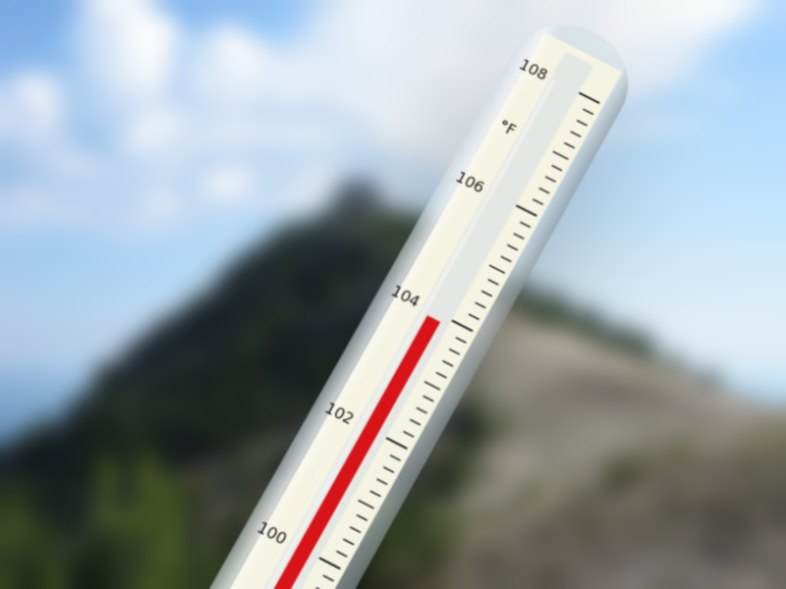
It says 103.9 °F
